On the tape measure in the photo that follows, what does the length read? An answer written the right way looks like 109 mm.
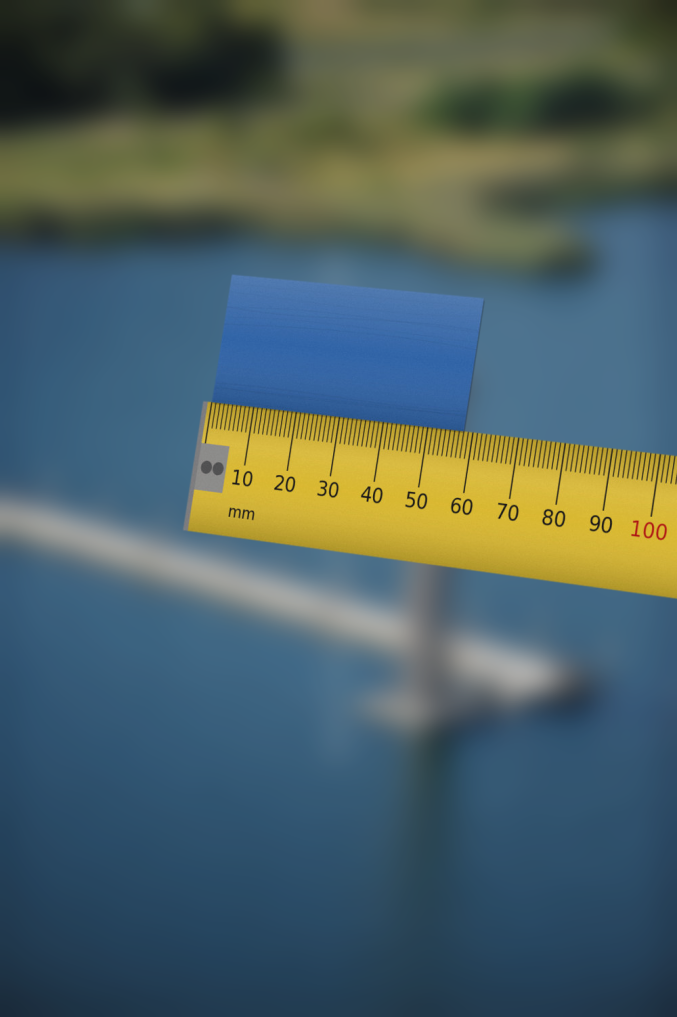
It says 58 mm
